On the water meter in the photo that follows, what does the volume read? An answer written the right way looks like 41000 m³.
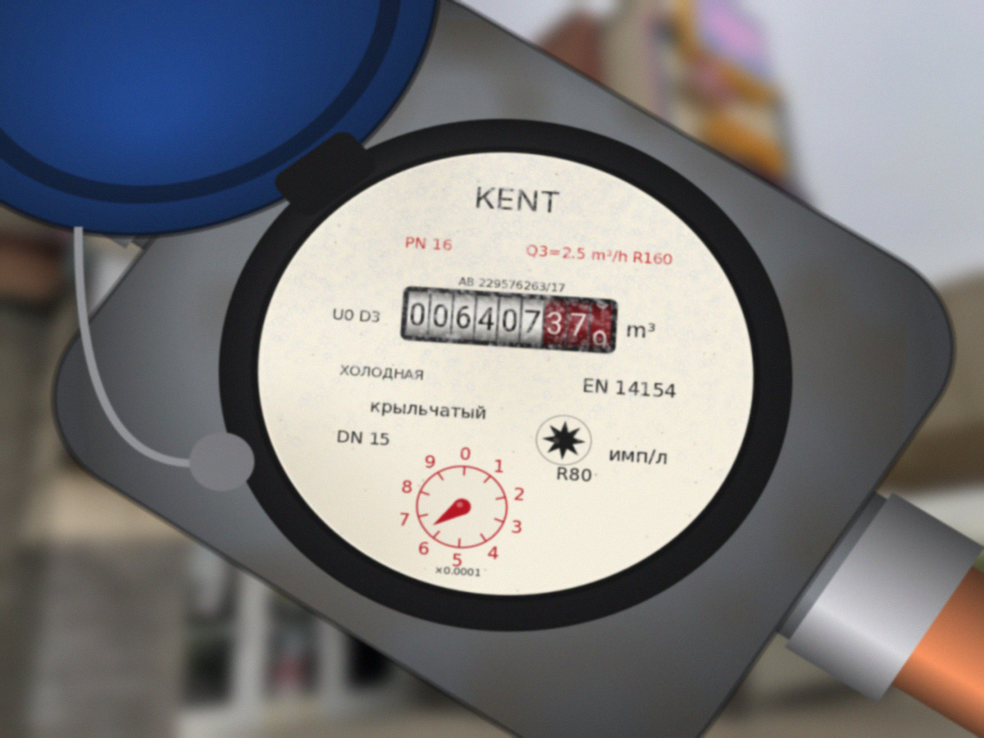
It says 6407.3786 m³
